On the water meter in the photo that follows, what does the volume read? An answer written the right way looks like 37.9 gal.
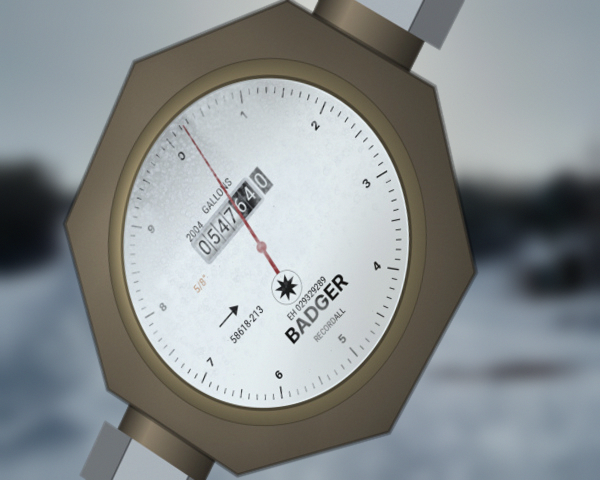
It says 547640.2 gal
